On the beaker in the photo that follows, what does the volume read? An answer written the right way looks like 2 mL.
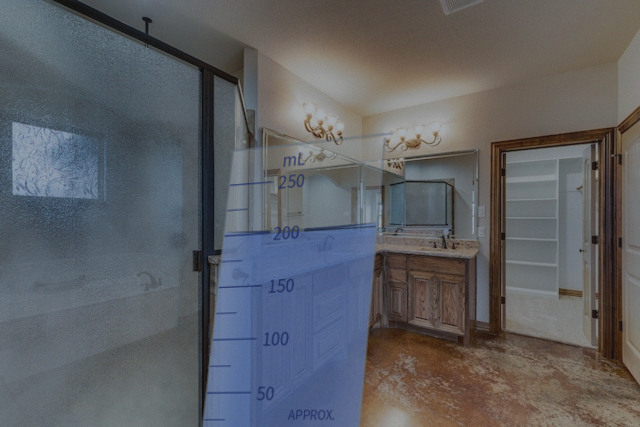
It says 200 mL
